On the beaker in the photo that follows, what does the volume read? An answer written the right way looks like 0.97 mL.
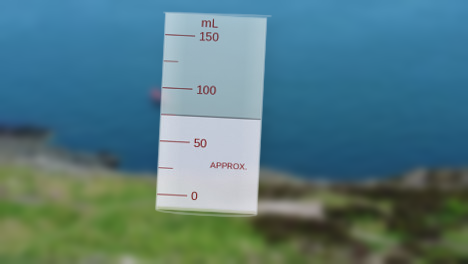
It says 75 mL
